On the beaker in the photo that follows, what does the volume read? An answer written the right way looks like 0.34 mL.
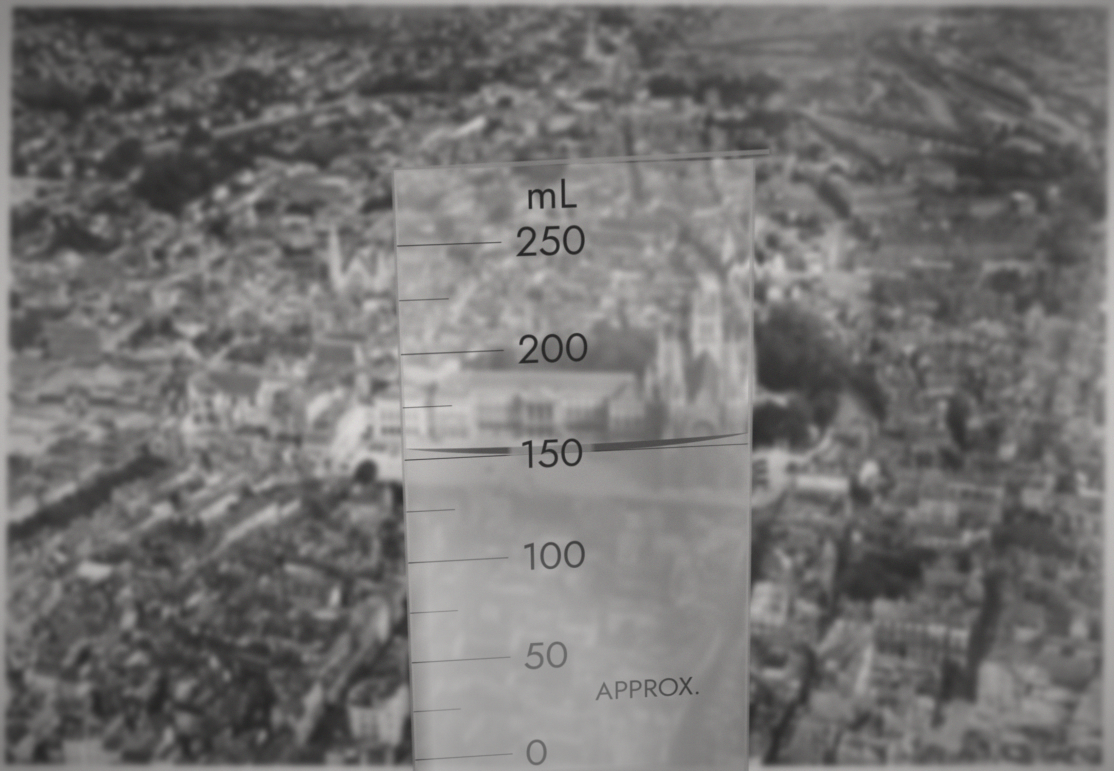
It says 150 mL
